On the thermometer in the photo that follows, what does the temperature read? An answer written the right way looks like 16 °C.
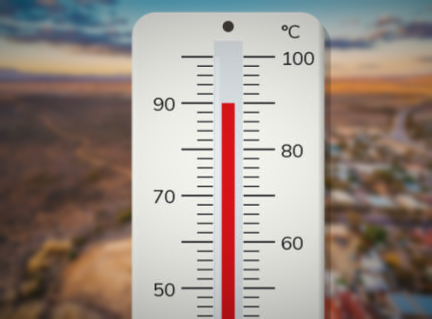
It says 90 °C
